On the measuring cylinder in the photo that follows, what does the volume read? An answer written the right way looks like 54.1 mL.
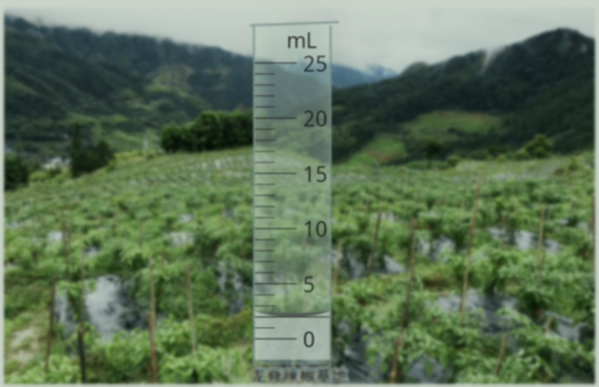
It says 2 mL
